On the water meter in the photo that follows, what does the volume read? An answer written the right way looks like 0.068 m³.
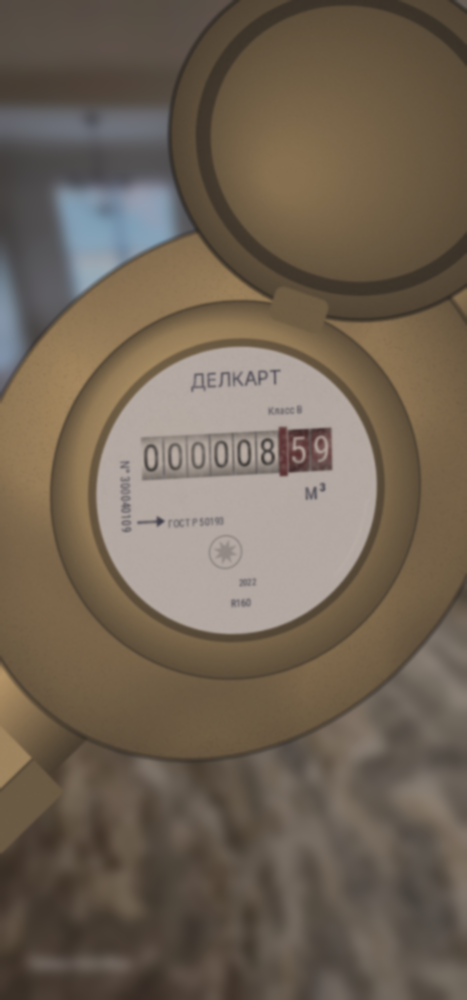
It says 8.59 m³
